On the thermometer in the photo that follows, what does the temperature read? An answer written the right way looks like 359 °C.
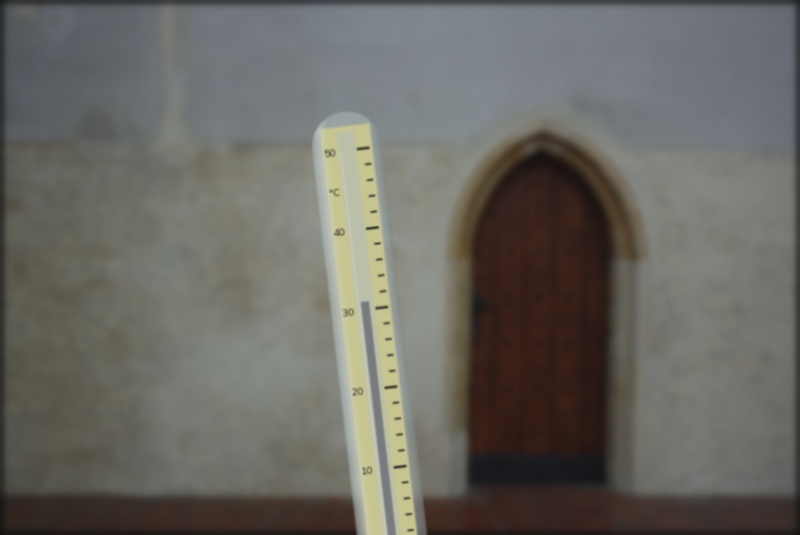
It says 31 °C
